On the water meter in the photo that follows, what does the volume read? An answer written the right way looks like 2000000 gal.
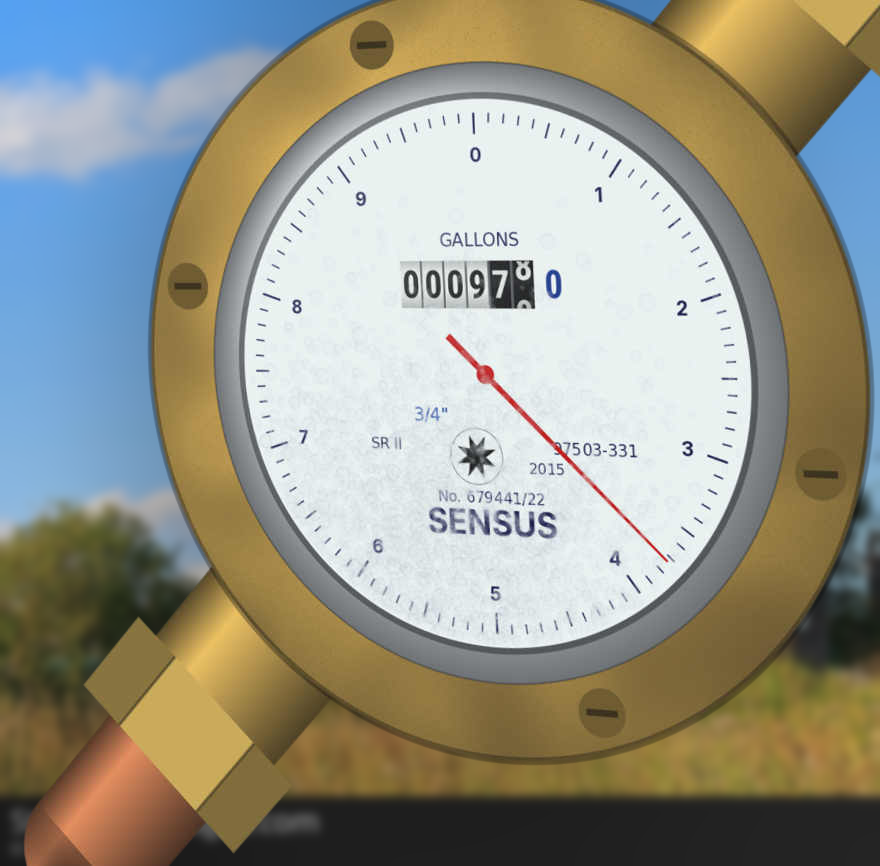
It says 9783.7 gal
